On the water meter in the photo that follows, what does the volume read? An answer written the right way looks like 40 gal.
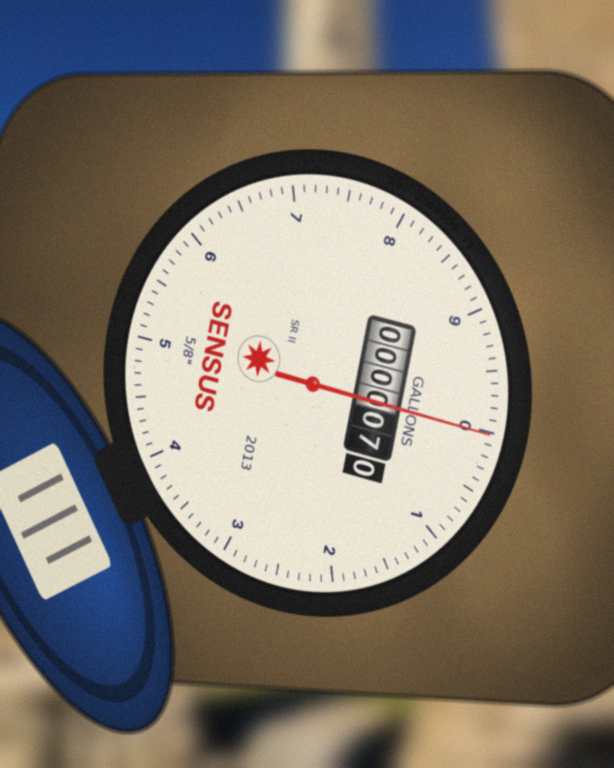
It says 70.0 gal
